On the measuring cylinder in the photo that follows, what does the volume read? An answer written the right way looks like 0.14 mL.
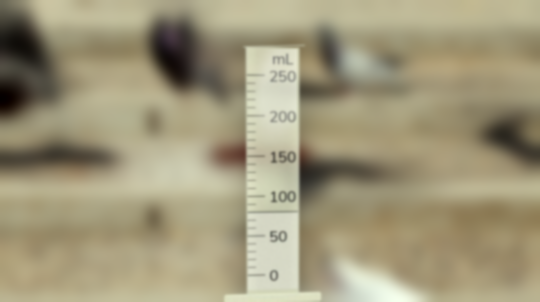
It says 80 mL
